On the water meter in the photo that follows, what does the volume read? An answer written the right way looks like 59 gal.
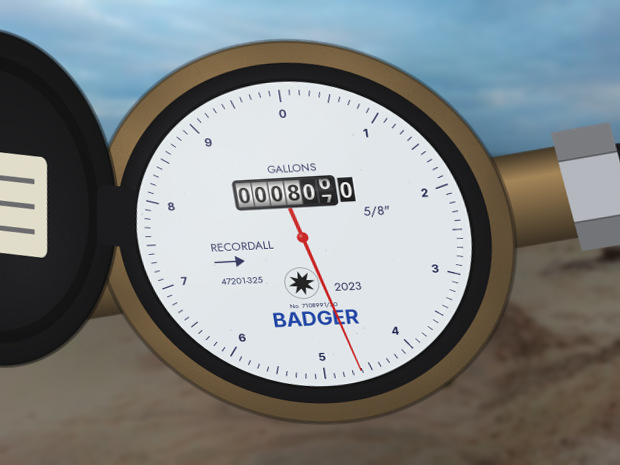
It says 8064.6 gal
